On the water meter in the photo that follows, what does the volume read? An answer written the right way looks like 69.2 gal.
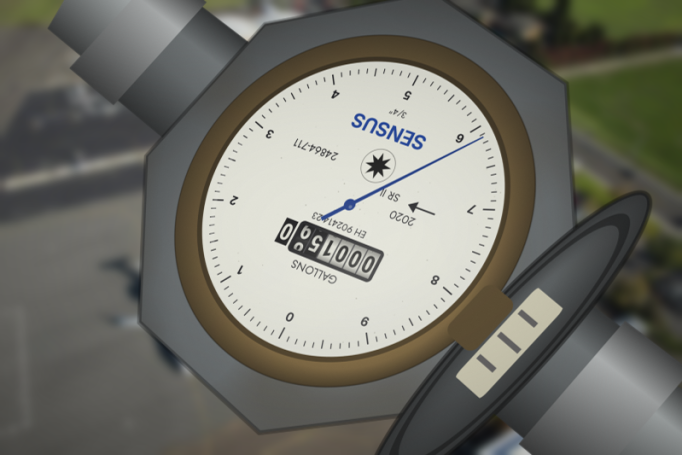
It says 1586.1 gal
